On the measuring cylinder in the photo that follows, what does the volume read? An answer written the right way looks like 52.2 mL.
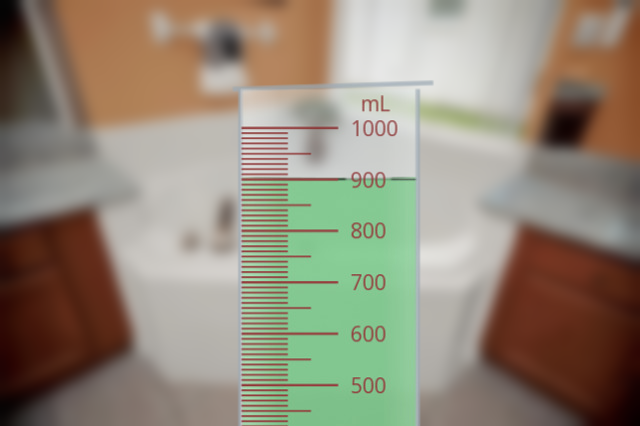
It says 900 mL
